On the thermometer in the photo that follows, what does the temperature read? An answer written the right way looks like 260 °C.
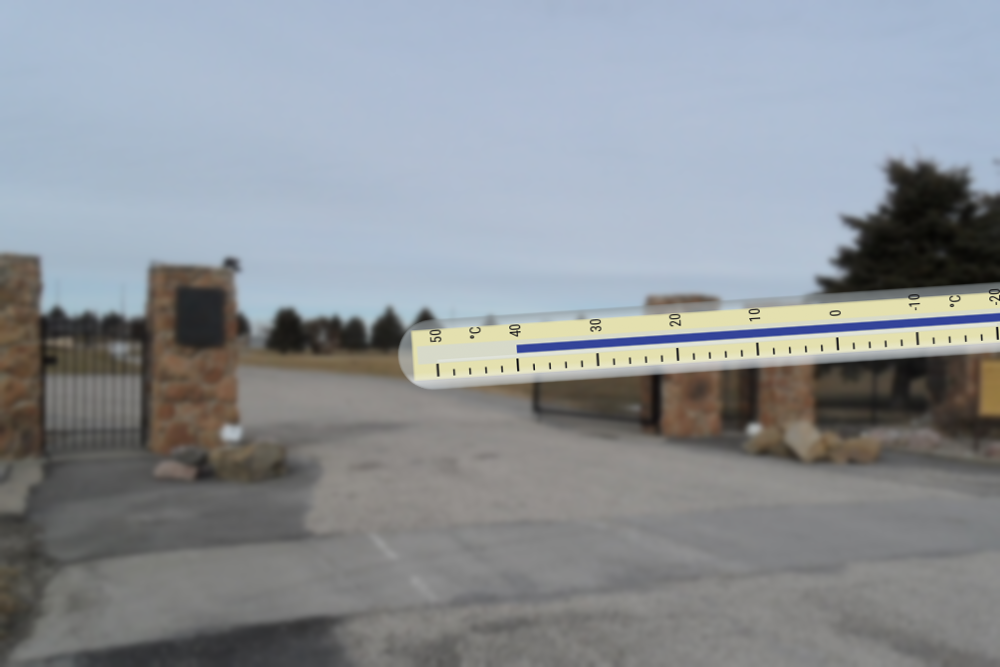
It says 40 °C
